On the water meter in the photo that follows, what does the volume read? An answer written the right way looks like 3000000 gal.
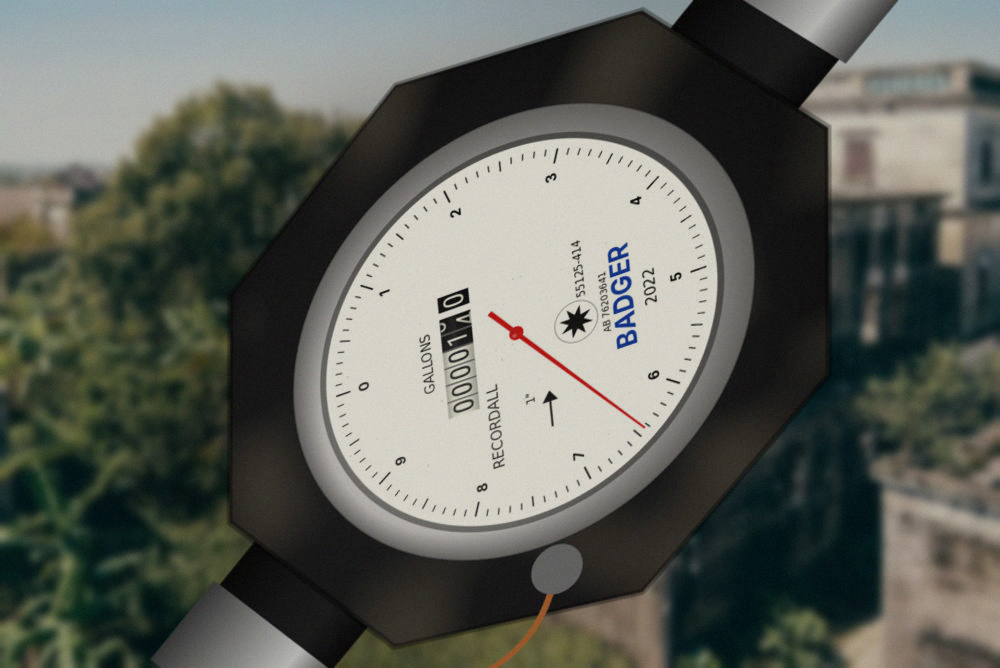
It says 136.4 gal
